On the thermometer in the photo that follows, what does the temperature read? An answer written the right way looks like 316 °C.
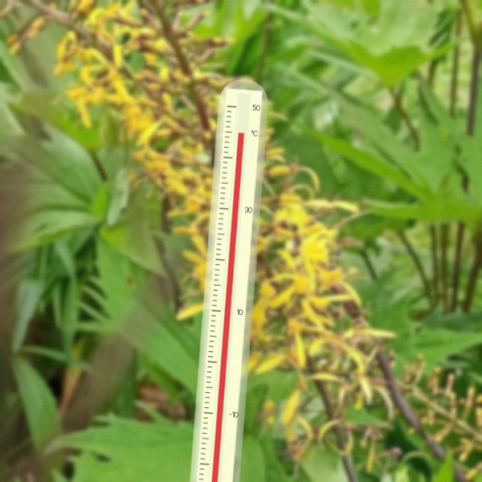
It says 45 °C
